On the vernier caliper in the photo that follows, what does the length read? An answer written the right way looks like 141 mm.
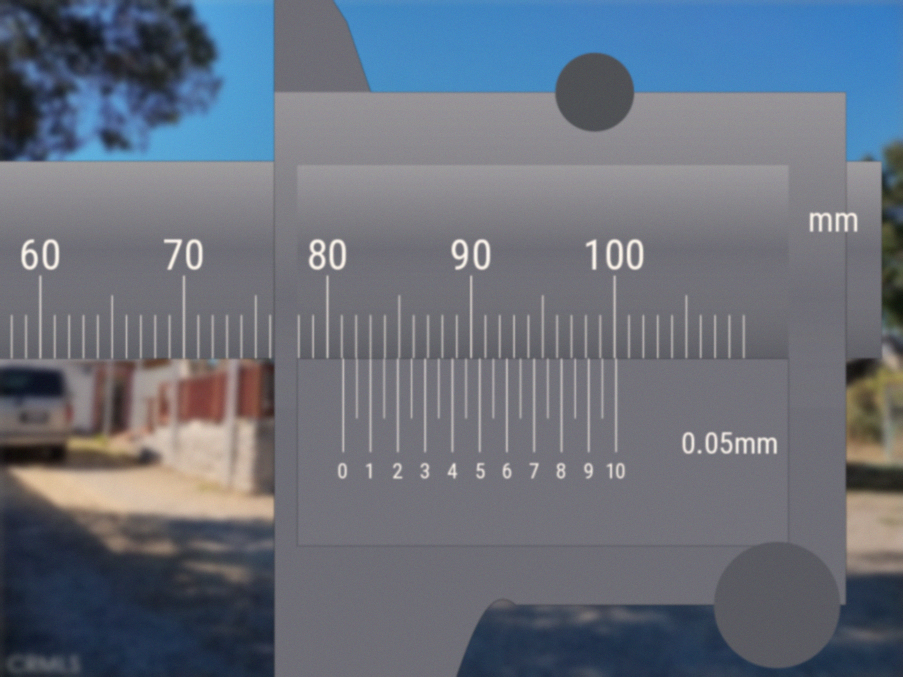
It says 81.1 mm
